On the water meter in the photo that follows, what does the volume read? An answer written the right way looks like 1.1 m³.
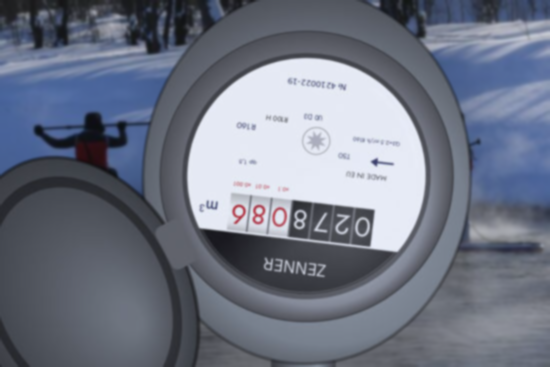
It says 278.086 m³
